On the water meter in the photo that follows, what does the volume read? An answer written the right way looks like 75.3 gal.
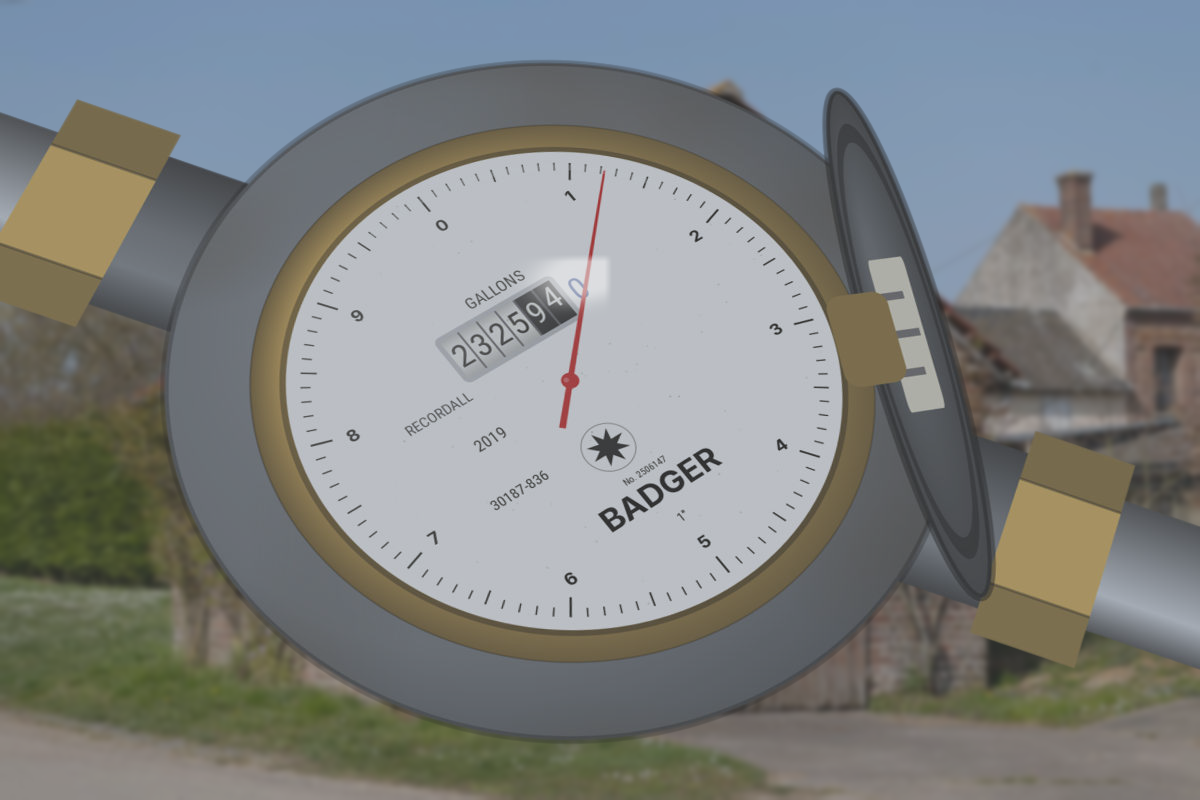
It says 2325941.2 gal
